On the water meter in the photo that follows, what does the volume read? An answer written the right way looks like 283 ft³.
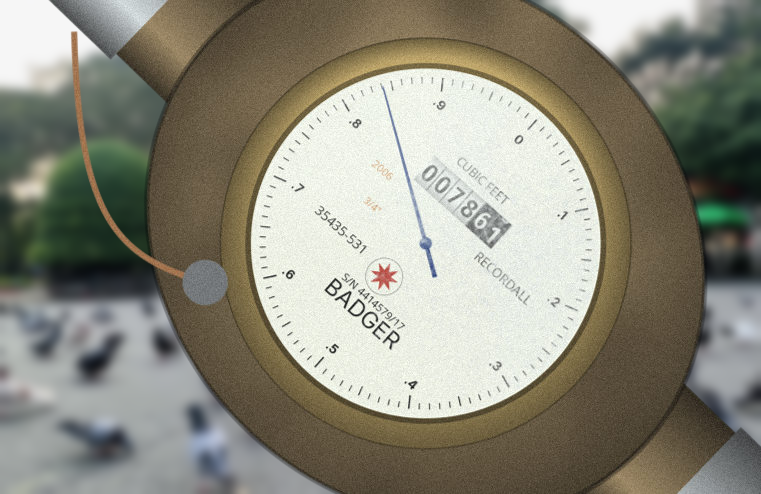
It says 7860.84 ft³
